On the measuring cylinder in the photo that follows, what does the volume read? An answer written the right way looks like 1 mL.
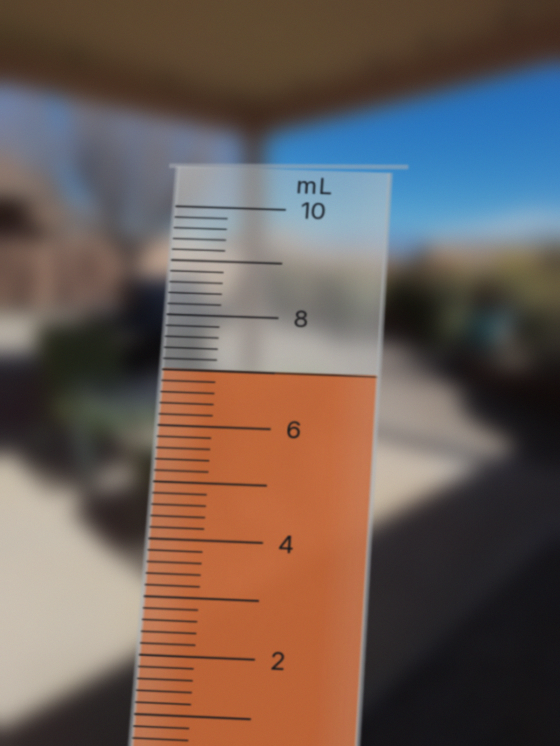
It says 7 mL
